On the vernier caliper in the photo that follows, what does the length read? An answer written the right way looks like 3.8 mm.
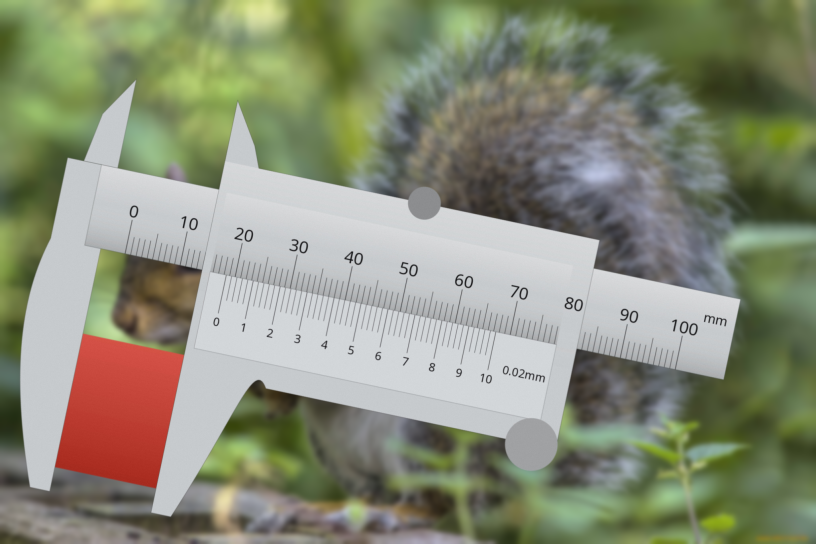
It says 18.4 mm
